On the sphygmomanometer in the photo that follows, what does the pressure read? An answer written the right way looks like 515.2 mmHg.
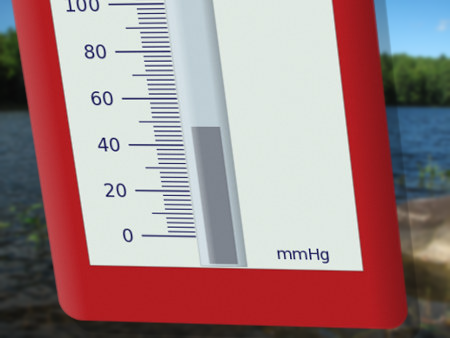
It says 48 mmHg
